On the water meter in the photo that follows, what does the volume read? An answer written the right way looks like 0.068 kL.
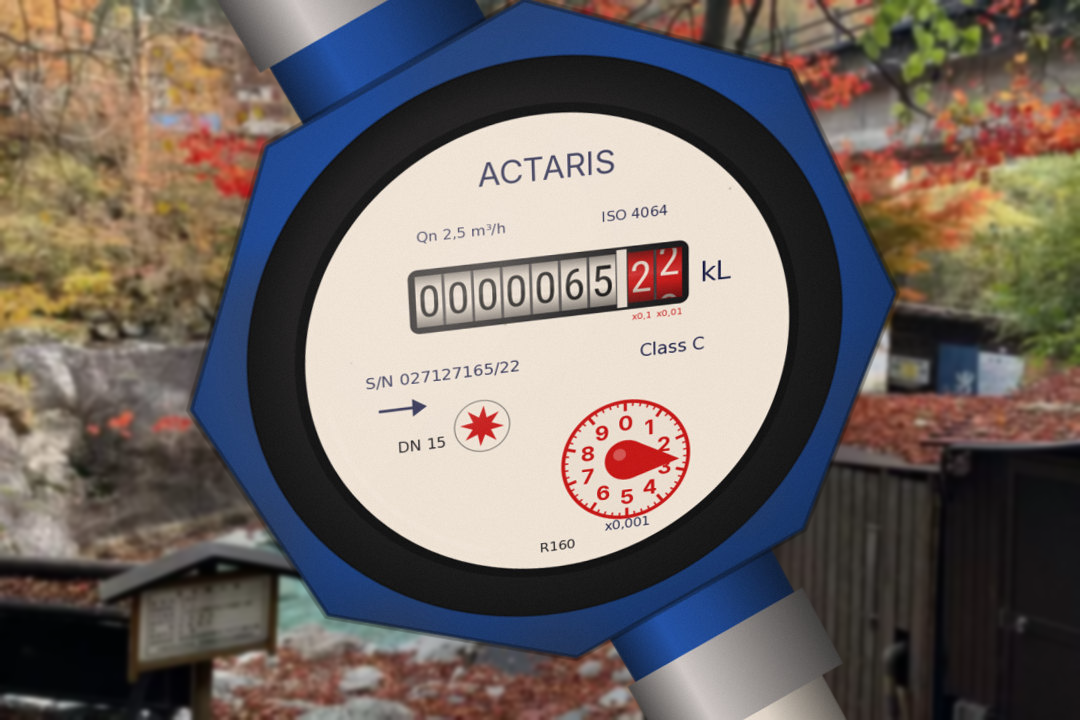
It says 65.222 kL
